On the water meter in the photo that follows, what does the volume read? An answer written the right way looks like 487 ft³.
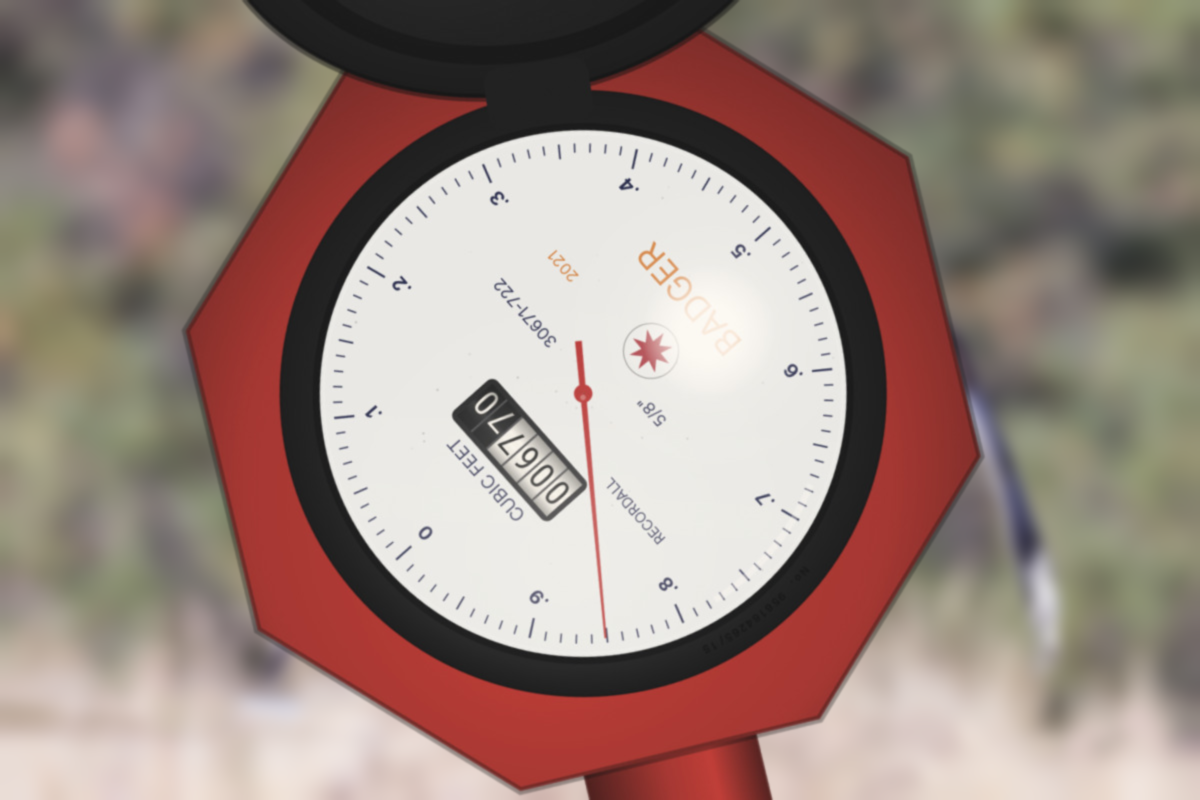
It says 6769.85 ft³
